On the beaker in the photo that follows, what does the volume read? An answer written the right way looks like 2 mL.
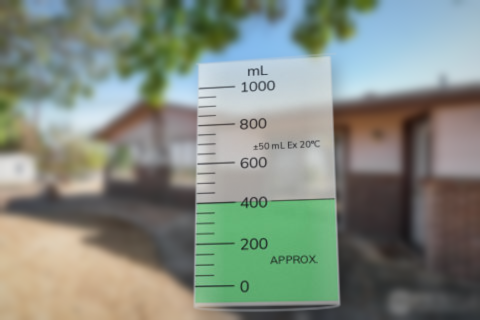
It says 400 mL
